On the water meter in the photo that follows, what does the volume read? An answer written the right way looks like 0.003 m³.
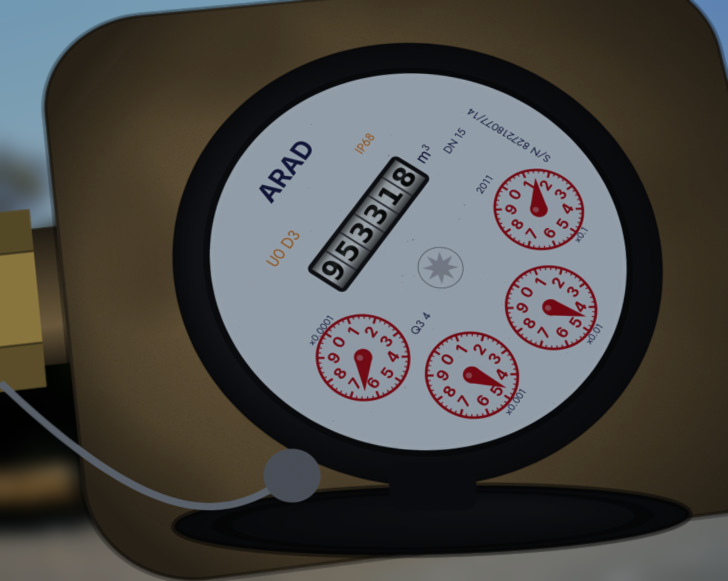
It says 953318.1446 m³
